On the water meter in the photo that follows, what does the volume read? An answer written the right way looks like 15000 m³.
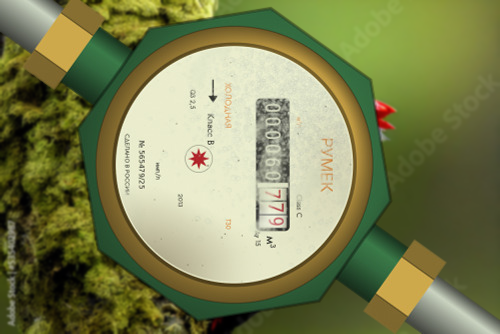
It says 60.779 m³
